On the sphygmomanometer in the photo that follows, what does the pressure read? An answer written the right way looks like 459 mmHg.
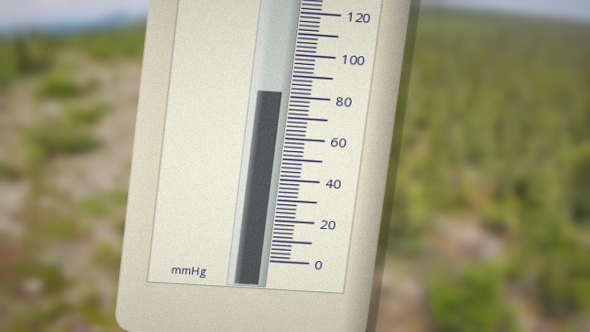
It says 82 mmHg
